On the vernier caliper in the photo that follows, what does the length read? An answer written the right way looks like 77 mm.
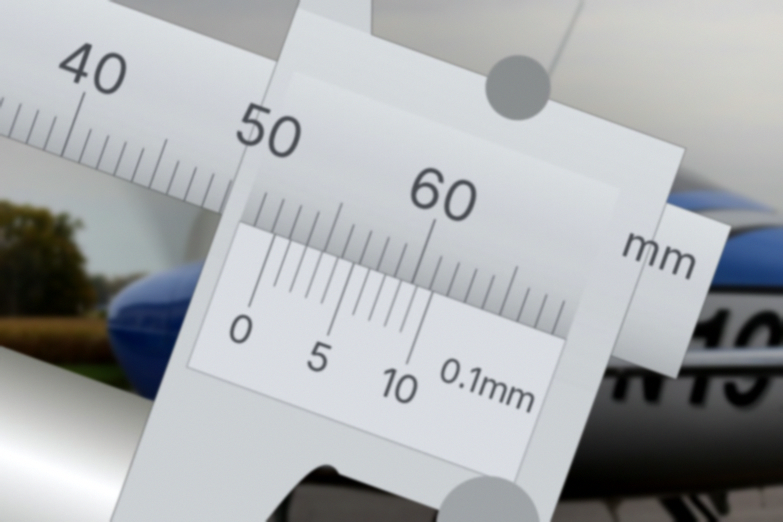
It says 52.2 mm
